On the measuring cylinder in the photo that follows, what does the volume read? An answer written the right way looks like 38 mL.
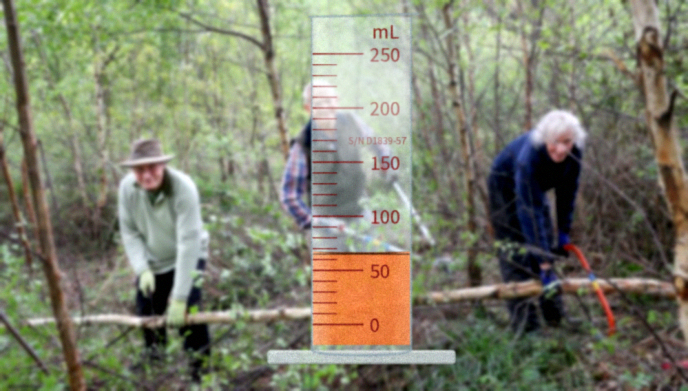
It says 65 mL
